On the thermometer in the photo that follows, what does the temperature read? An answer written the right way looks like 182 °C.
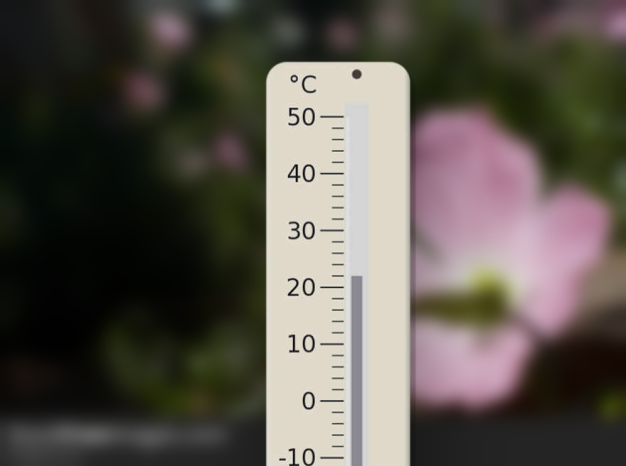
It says 22 °C
